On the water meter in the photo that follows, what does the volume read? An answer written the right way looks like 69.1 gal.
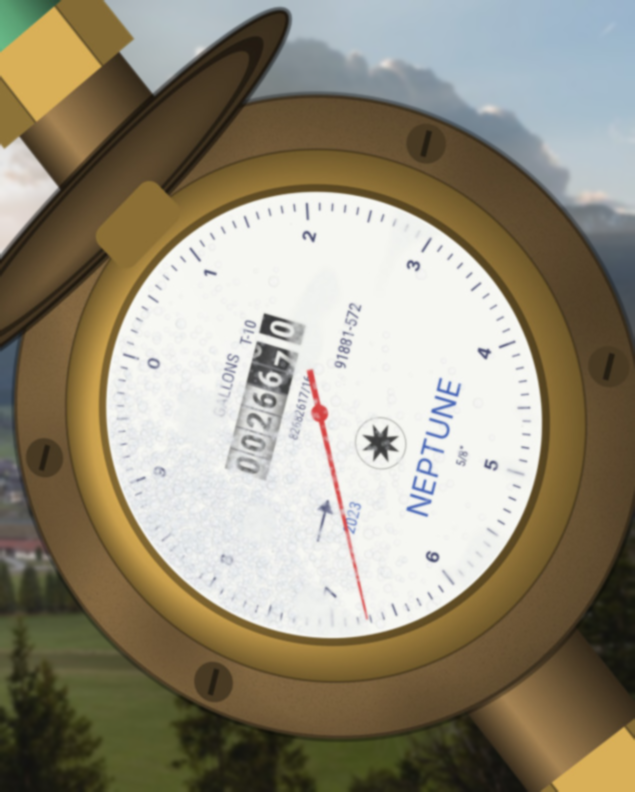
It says 26666.7 gal
